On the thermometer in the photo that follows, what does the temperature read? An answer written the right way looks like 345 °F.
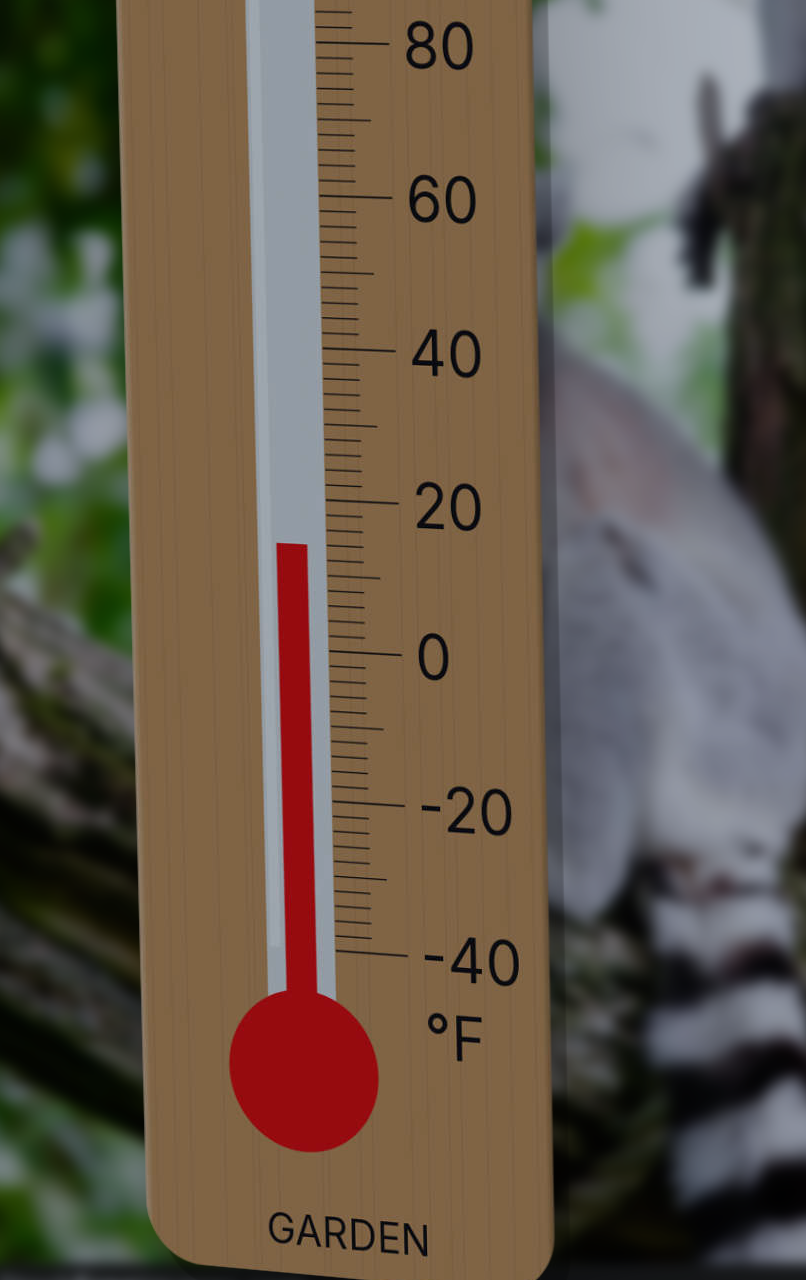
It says 14 °F
